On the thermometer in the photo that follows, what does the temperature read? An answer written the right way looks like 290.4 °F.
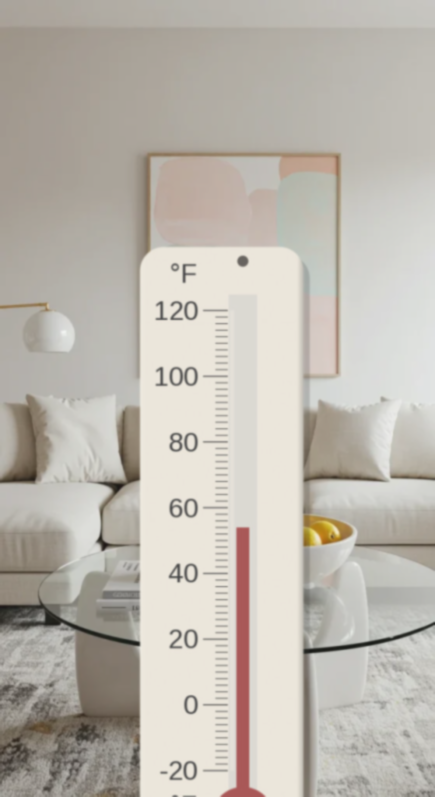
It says 54 °F
